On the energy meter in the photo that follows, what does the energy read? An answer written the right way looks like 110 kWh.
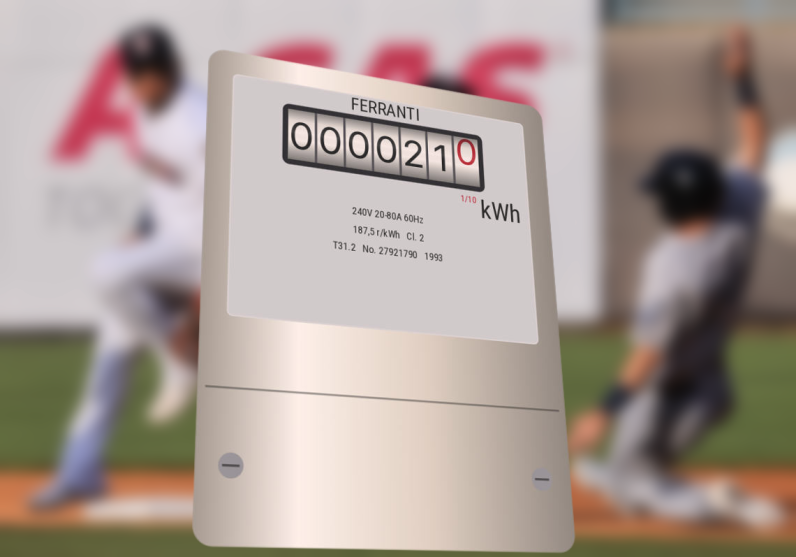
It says 21.0 kWh
